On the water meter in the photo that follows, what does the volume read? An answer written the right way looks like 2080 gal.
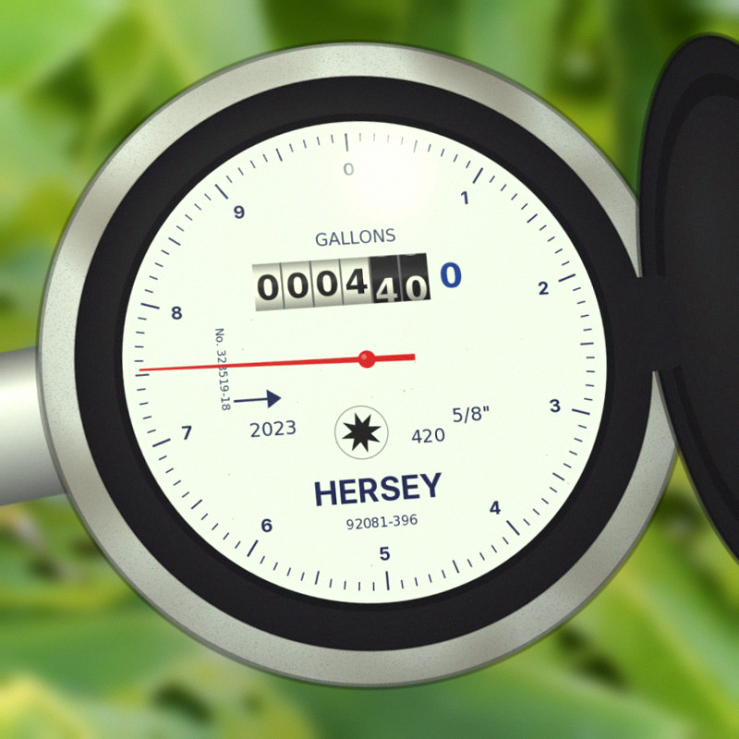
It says 4397.5 gal
